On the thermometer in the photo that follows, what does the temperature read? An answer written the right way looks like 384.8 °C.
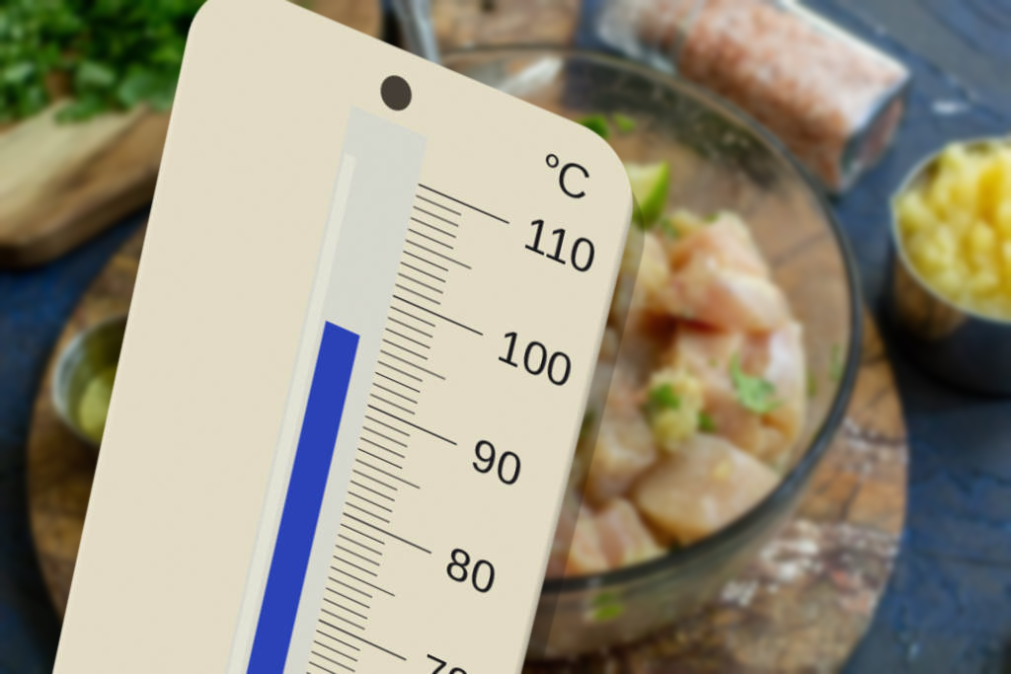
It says 95.5 °C
